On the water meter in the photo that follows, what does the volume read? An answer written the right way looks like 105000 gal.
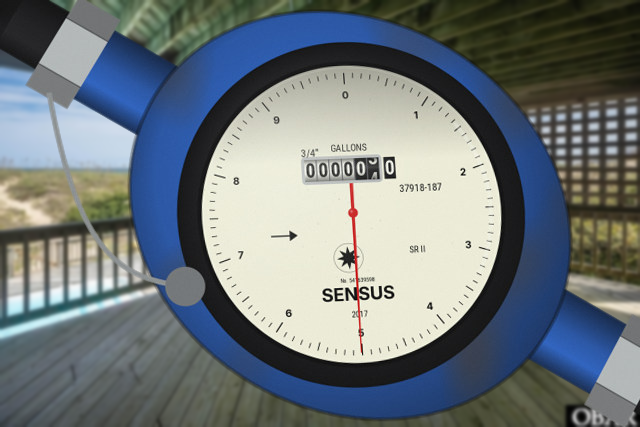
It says 35.0 gal
